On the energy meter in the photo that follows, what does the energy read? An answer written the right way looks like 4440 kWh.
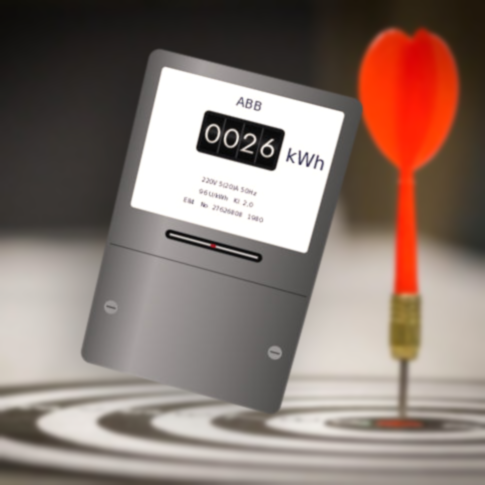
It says 26 kWh
